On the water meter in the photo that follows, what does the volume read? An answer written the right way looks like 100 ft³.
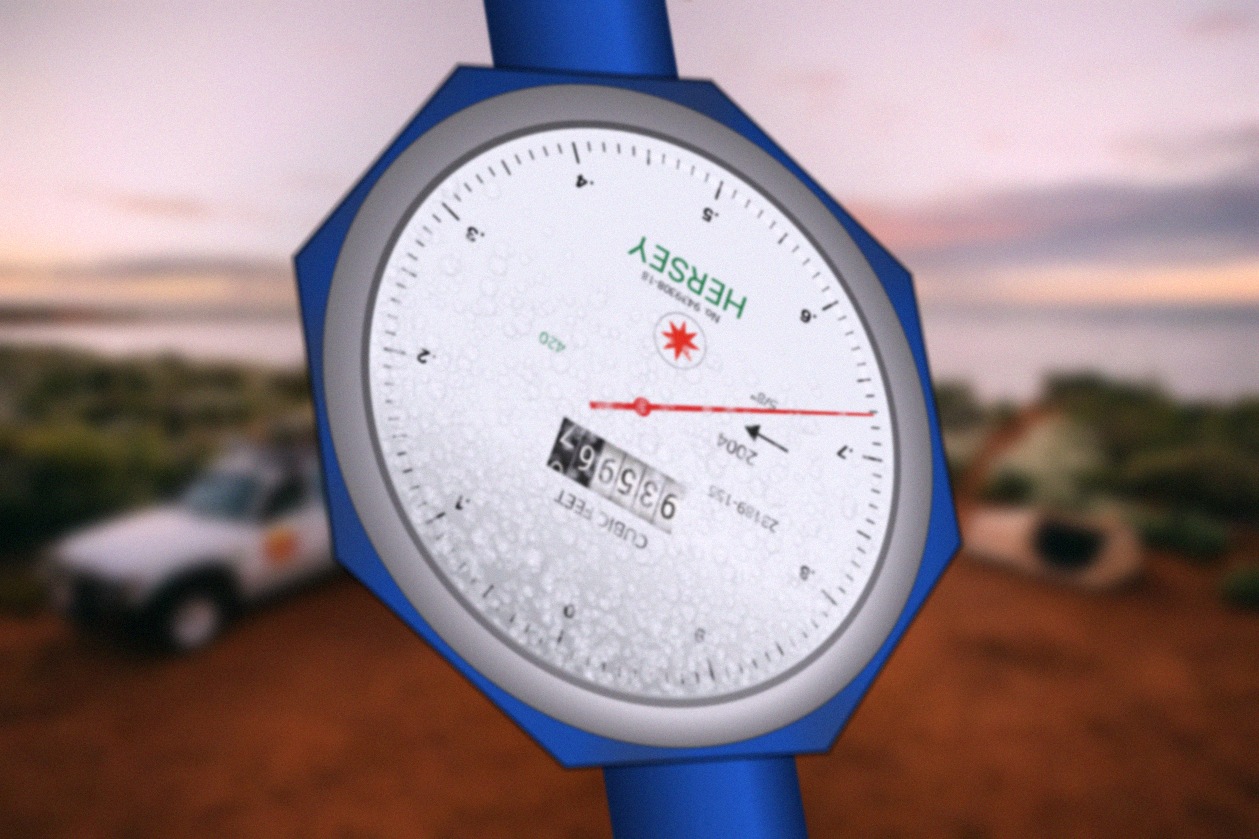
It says 935966.67 ft³
